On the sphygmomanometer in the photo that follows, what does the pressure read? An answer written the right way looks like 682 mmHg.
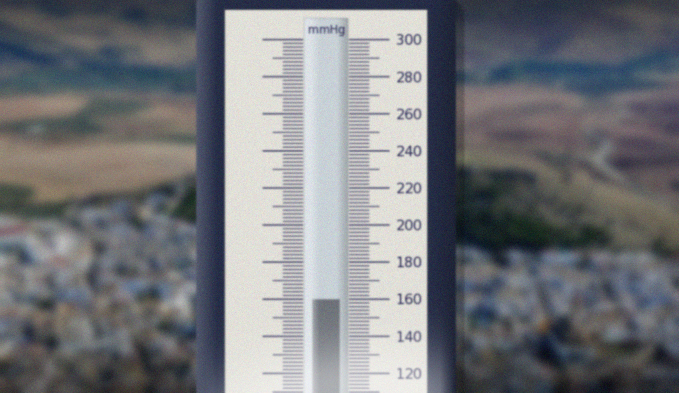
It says 160 mmHg
